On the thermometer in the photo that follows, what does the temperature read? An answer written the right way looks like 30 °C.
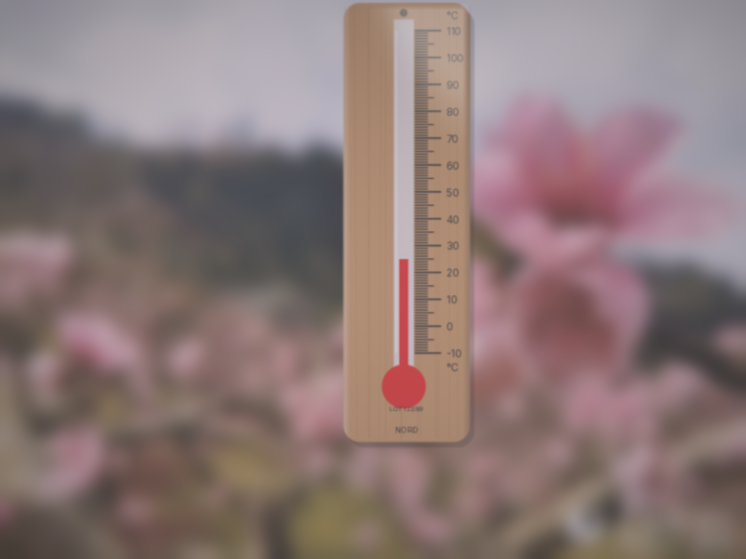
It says 25 °C
